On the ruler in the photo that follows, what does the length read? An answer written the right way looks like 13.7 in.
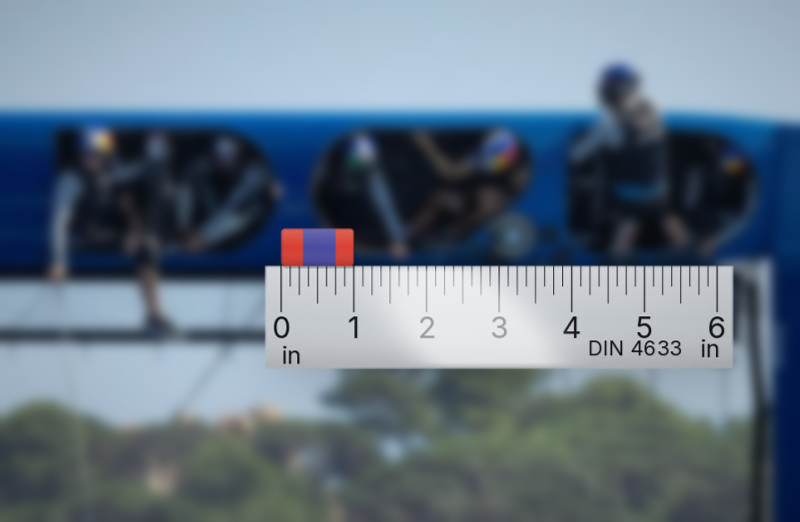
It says 1 in
